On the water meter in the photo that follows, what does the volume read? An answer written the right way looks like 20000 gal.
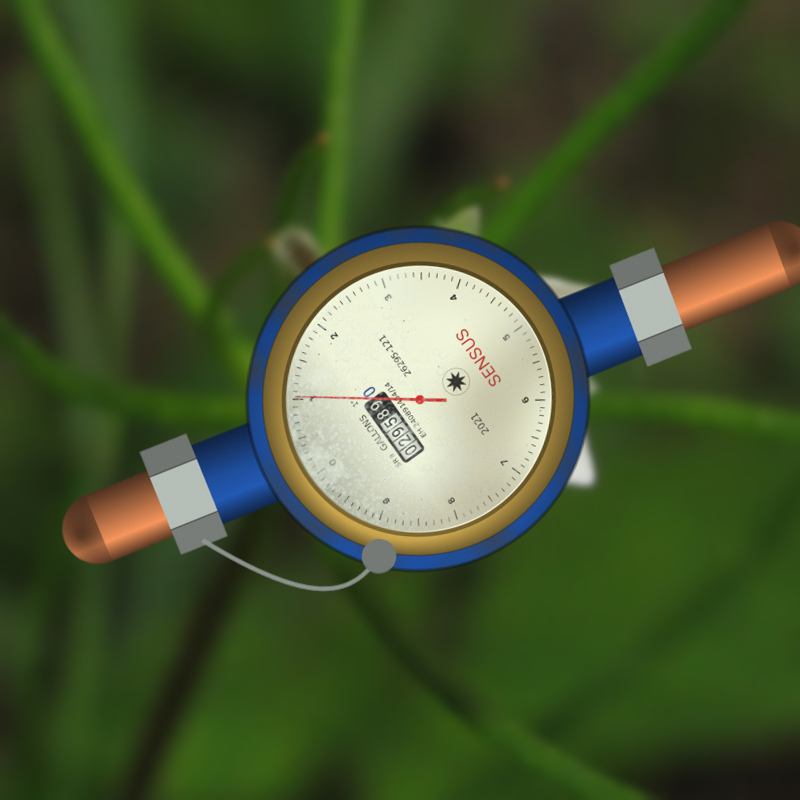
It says 295891.0 gal
